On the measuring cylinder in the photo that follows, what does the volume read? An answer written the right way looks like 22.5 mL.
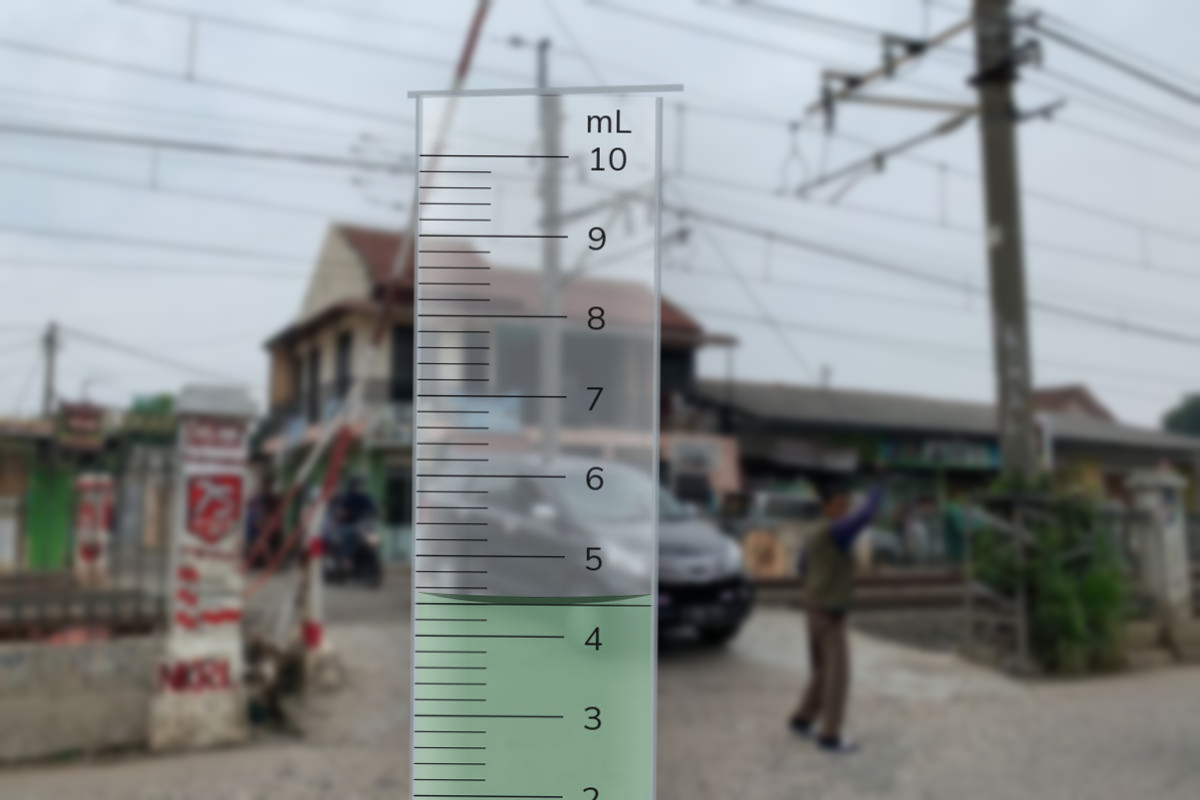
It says 4.4 mL
